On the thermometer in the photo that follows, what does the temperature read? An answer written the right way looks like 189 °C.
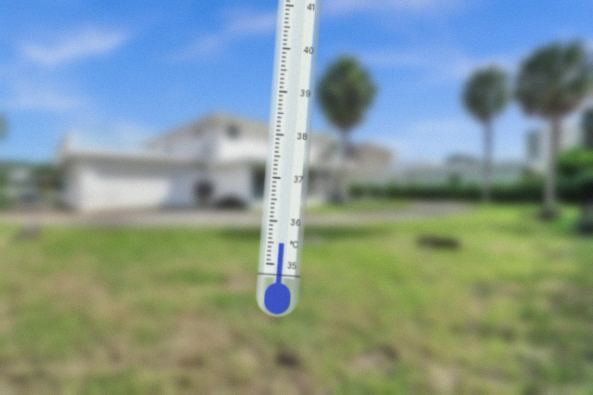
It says 35.5 °C
